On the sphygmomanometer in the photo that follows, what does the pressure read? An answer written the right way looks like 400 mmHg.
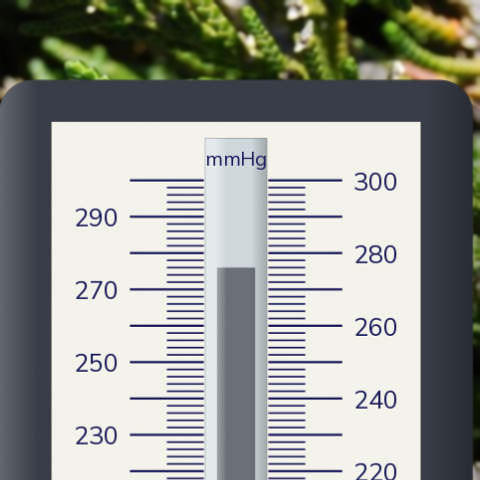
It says 276 mmHg
